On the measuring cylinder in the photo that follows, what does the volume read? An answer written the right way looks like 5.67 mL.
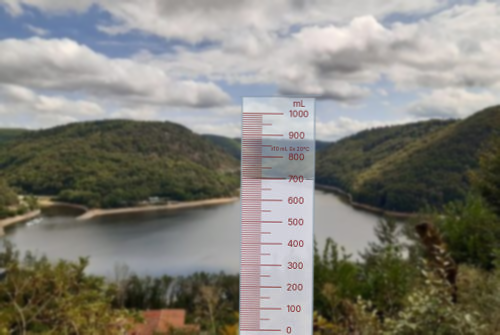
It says 700 mL
